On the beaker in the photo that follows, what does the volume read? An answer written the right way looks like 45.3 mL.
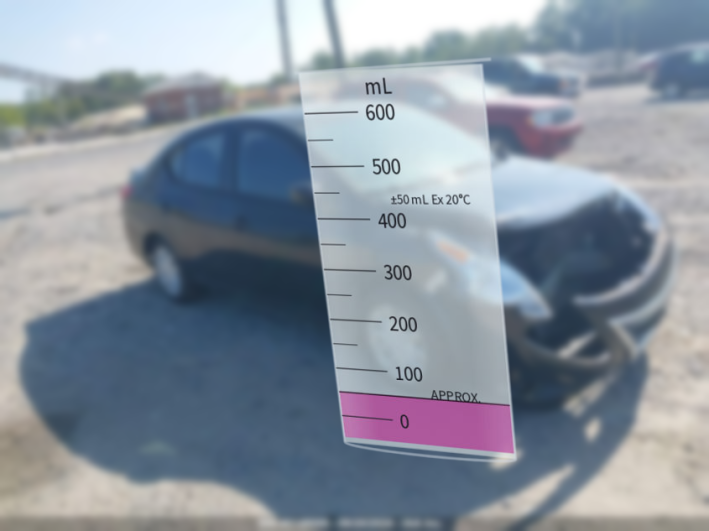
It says 50 mL
